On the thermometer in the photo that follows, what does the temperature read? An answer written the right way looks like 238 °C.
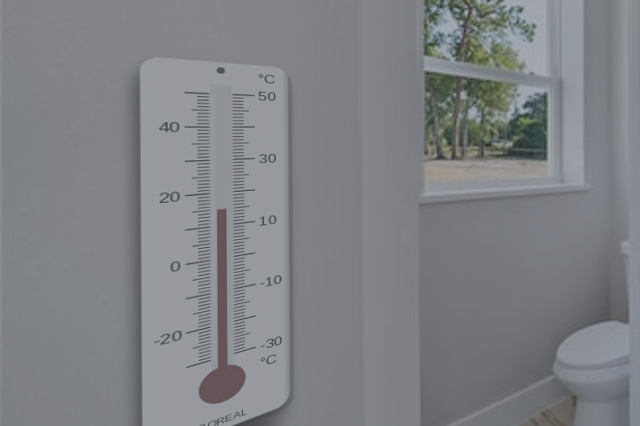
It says 15 °C
